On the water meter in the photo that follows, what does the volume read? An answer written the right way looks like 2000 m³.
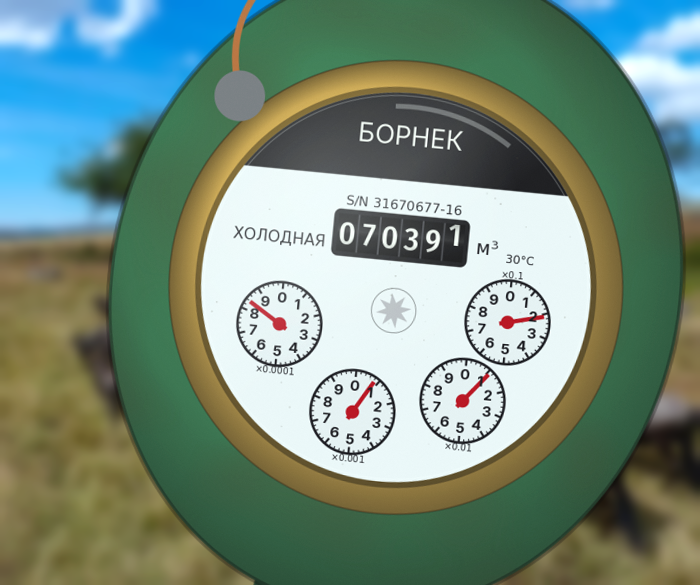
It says 70391.2108 m³
